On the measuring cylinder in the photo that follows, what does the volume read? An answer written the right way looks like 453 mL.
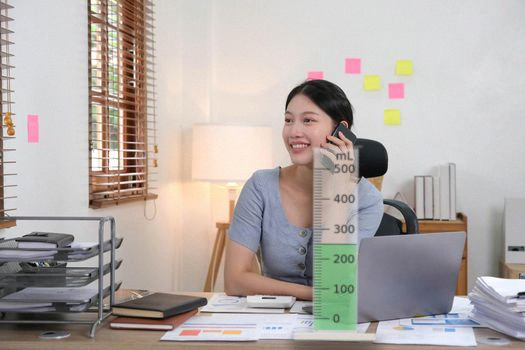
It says 250 mL
